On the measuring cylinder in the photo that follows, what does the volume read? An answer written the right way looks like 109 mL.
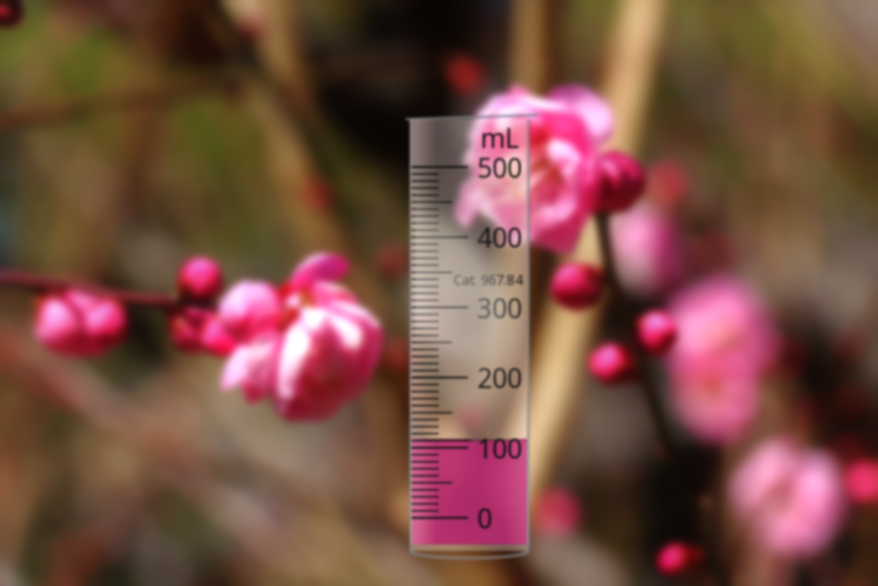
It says 110 mL
